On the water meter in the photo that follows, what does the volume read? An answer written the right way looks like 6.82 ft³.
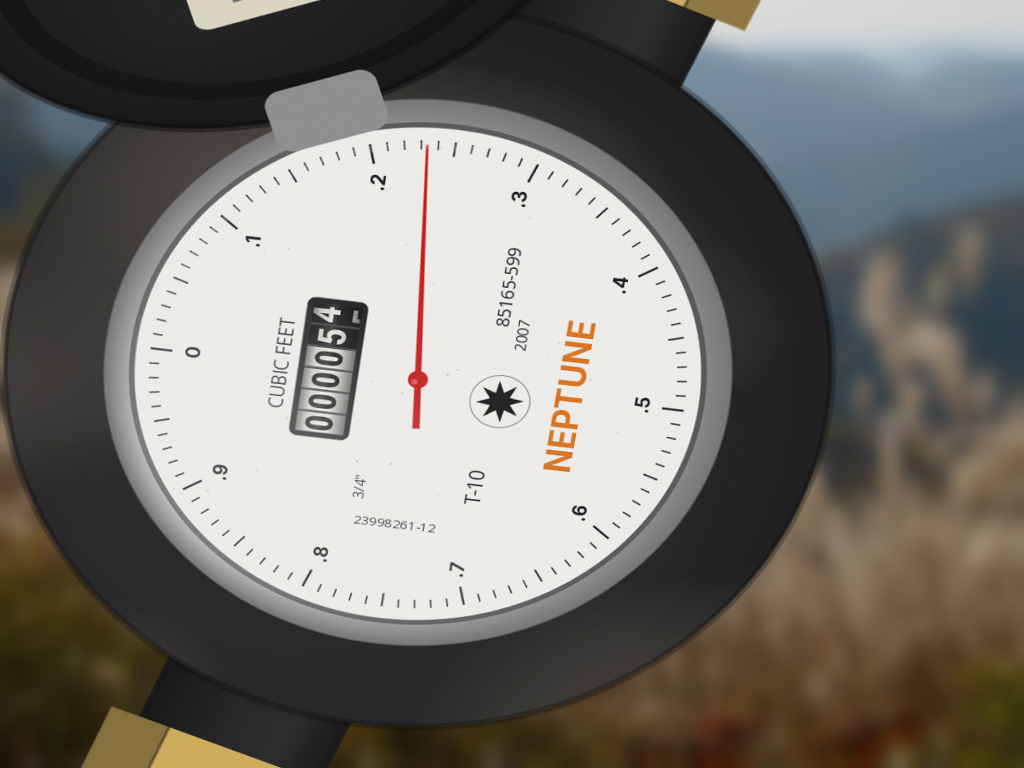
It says 54.23 ft³
